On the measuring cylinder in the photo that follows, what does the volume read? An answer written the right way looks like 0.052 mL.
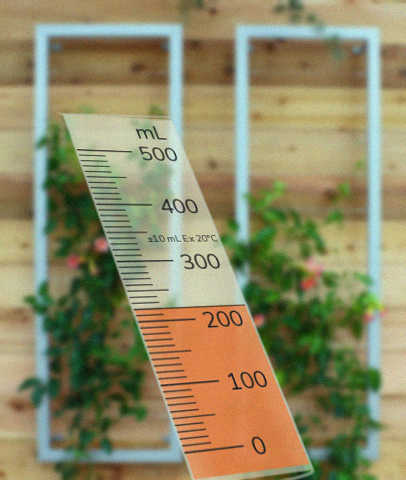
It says 220 mL
